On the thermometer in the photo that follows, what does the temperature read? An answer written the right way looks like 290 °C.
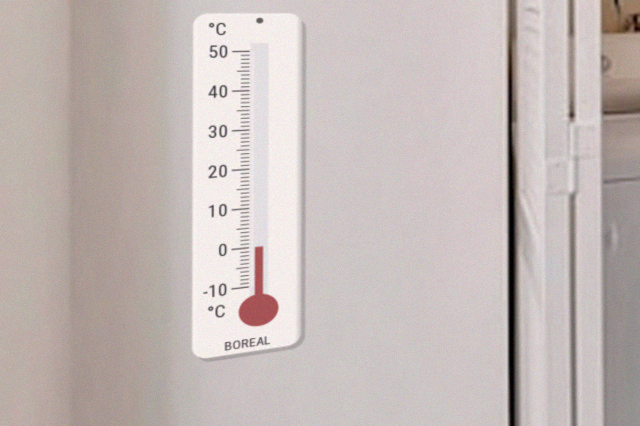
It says 0 °C
